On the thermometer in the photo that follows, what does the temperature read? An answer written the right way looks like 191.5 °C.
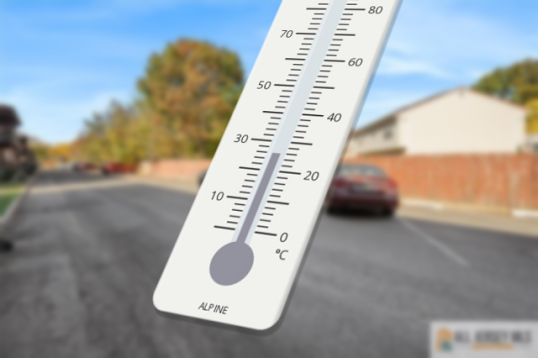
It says 26 °C
